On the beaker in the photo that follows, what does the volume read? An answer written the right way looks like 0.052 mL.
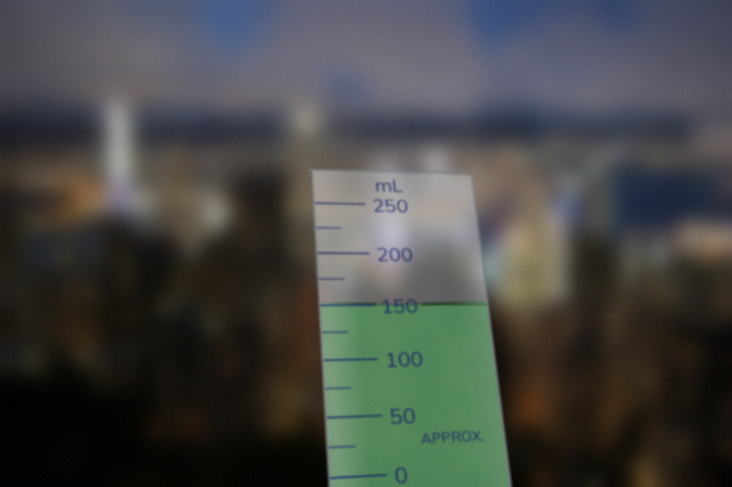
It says 150 mL
